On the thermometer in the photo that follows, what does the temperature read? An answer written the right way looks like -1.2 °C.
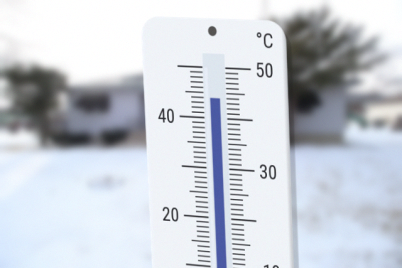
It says 44 °C
